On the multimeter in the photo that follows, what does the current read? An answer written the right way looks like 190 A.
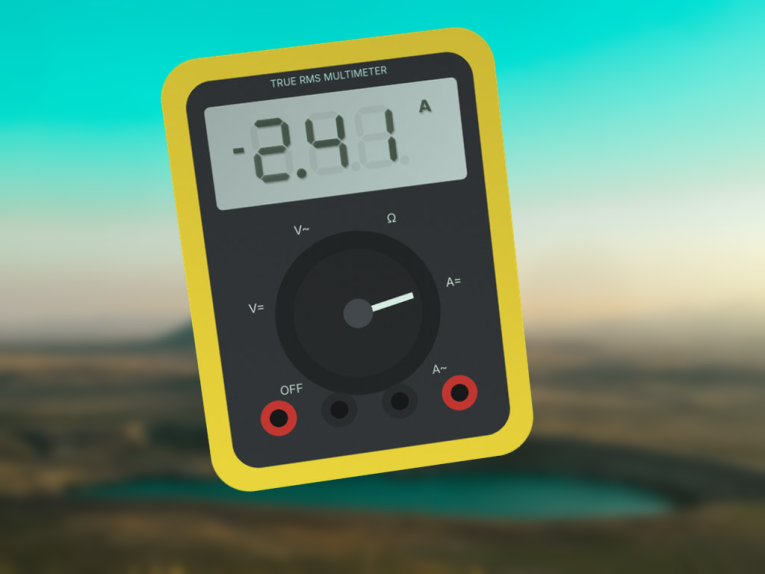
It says -2.41 A
